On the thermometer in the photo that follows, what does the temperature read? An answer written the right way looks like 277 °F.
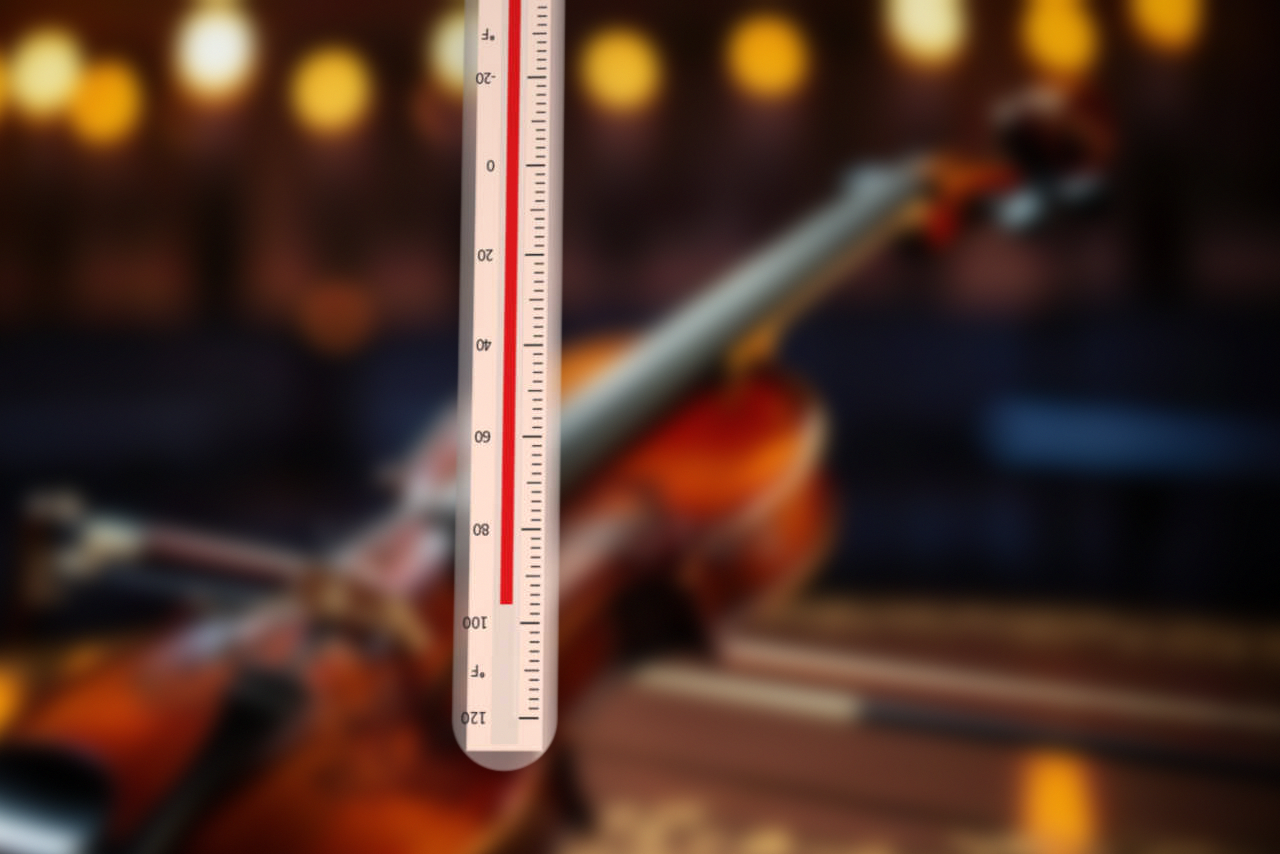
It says 96 °F
